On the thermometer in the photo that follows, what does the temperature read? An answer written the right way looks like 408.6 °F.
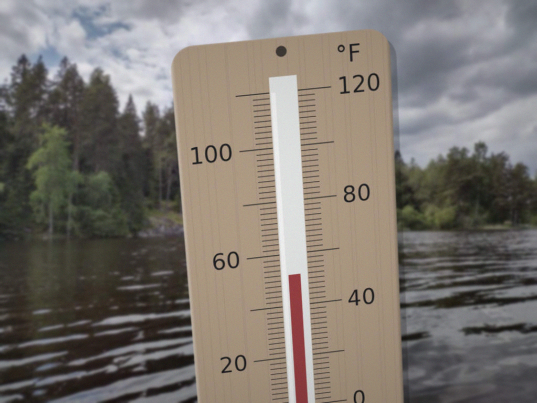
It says 52 °F
